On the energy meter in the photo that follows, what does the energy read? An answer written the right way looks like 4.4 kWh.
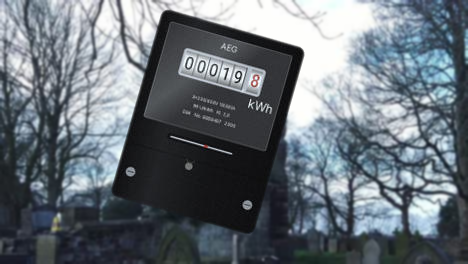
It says 19.8 kWh
